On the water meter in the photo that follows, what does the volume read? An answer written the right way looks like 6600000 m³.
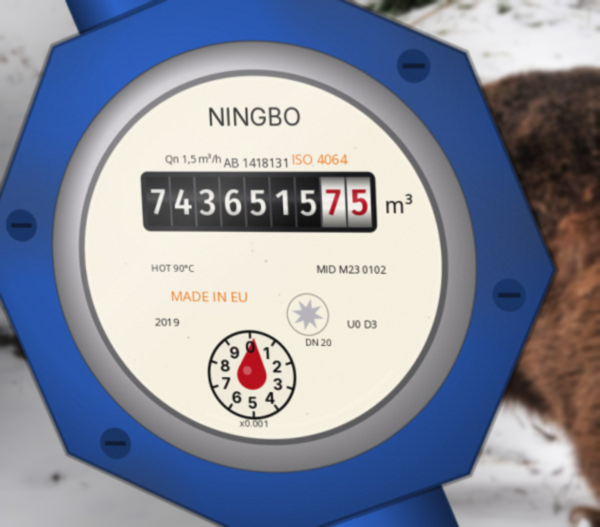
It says 7436515.750 m³
